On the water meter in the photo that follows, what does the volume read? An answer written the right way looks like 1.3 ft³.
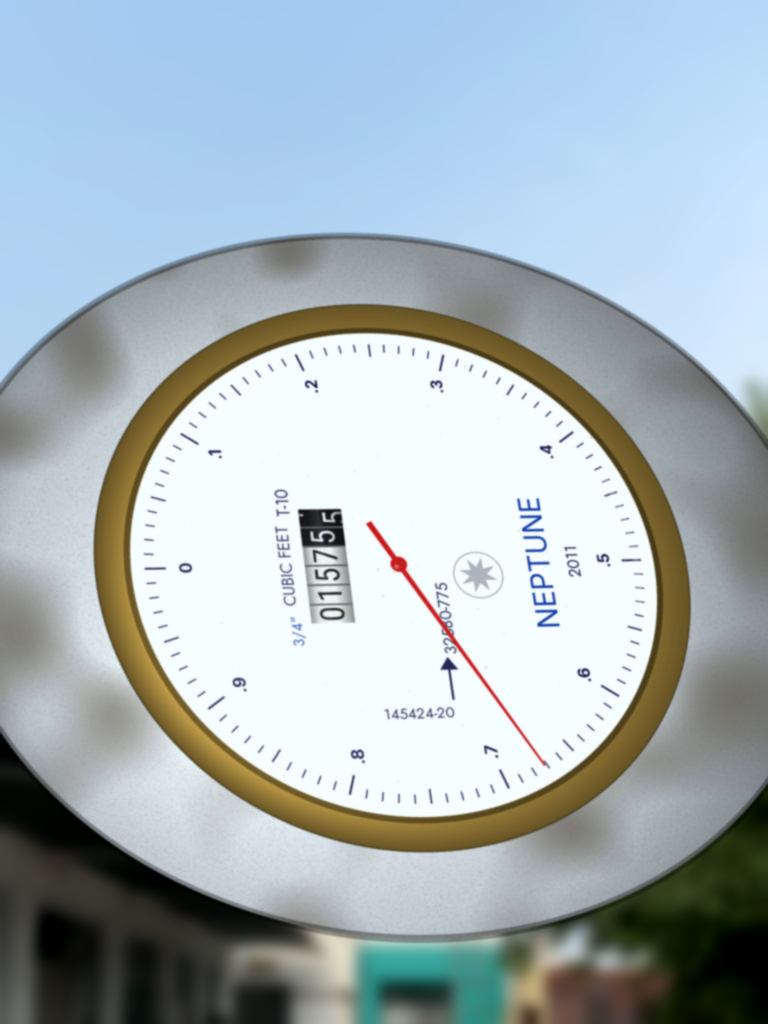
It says 15754.67 ft³
